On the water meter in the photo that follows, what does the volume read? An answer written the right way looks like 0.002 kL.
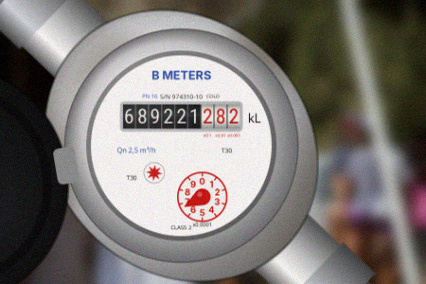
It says 689221.2826 kL
